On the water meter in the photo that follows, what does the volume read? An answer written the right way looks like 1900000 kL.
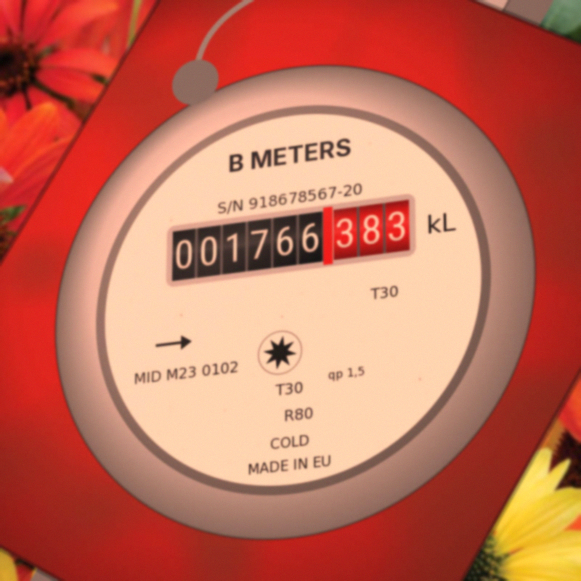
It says 1766.383 kL
